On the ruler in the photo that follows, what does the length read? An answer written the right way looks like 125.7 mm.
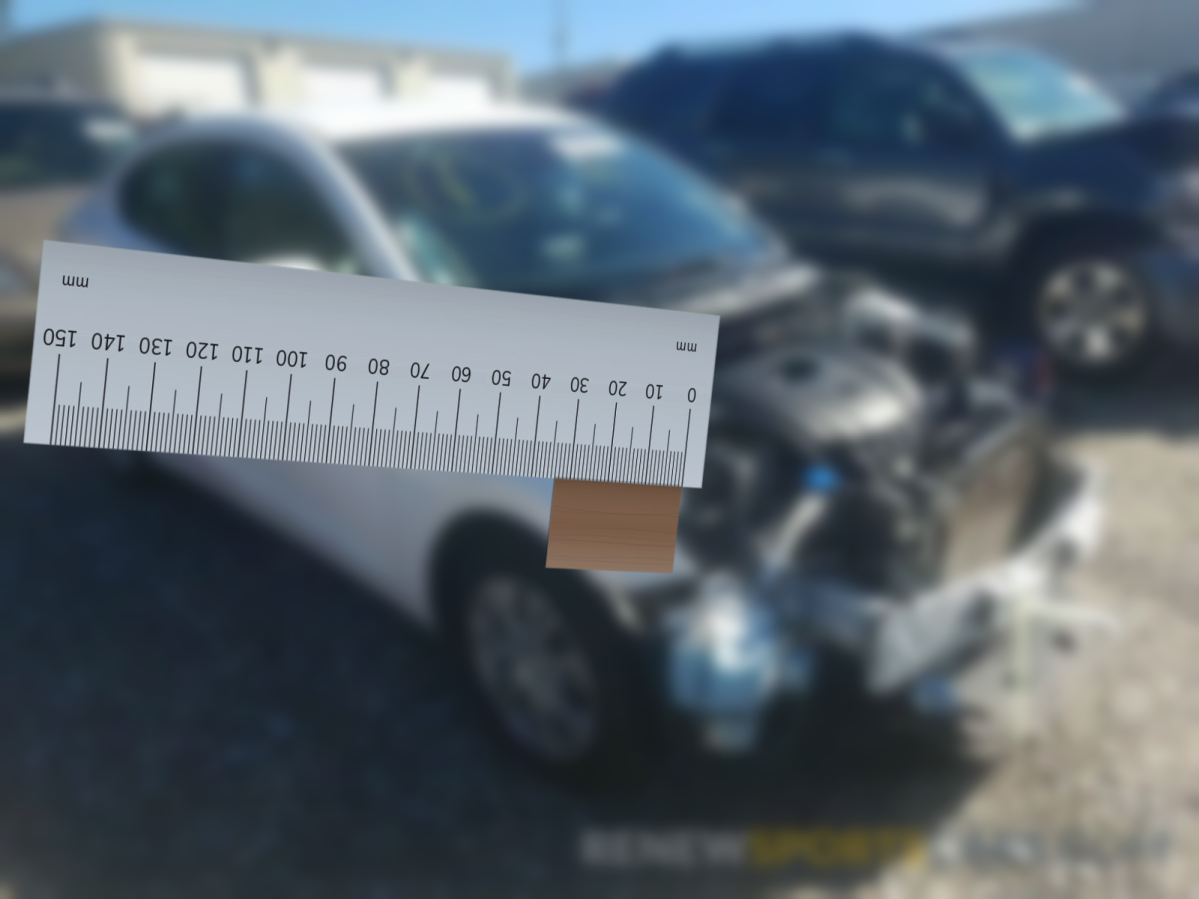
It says 34 mm
